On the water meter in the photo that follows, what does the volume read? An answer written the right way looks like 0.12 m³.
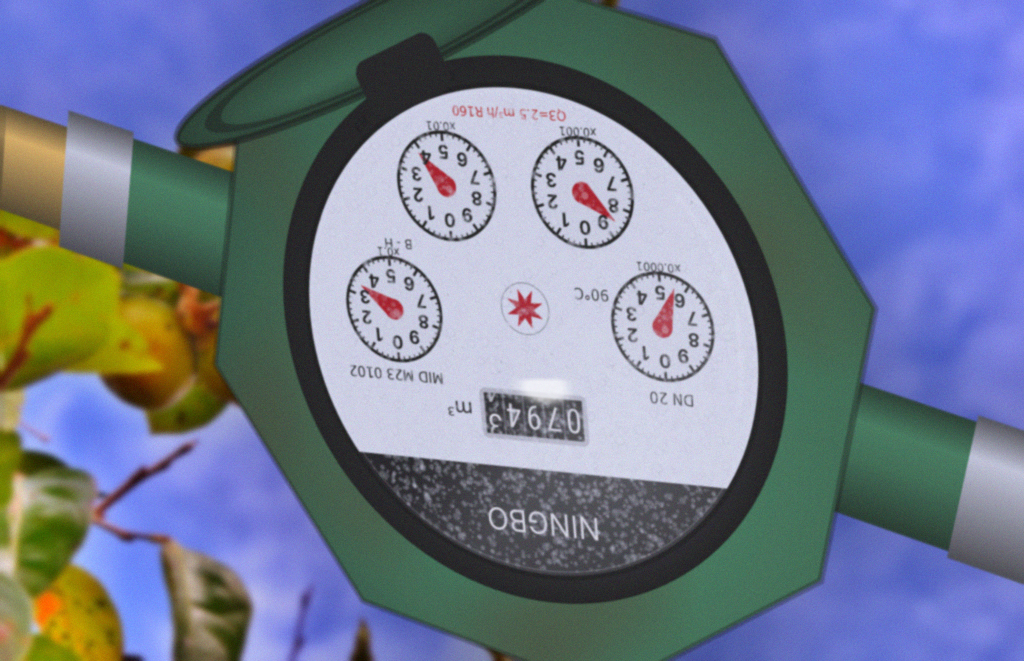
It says 7943.3385 m³
